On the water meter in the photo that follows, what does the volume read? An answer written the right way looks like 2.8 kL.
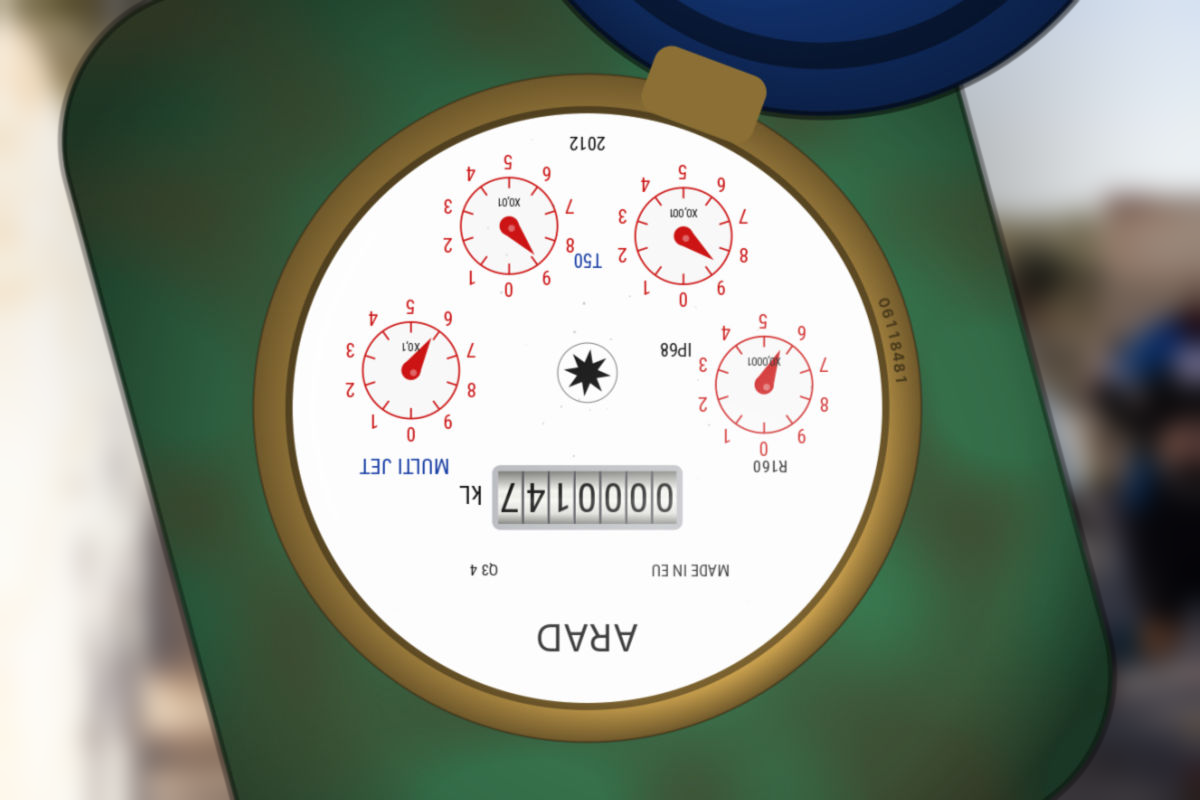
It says 147.5885 kL
